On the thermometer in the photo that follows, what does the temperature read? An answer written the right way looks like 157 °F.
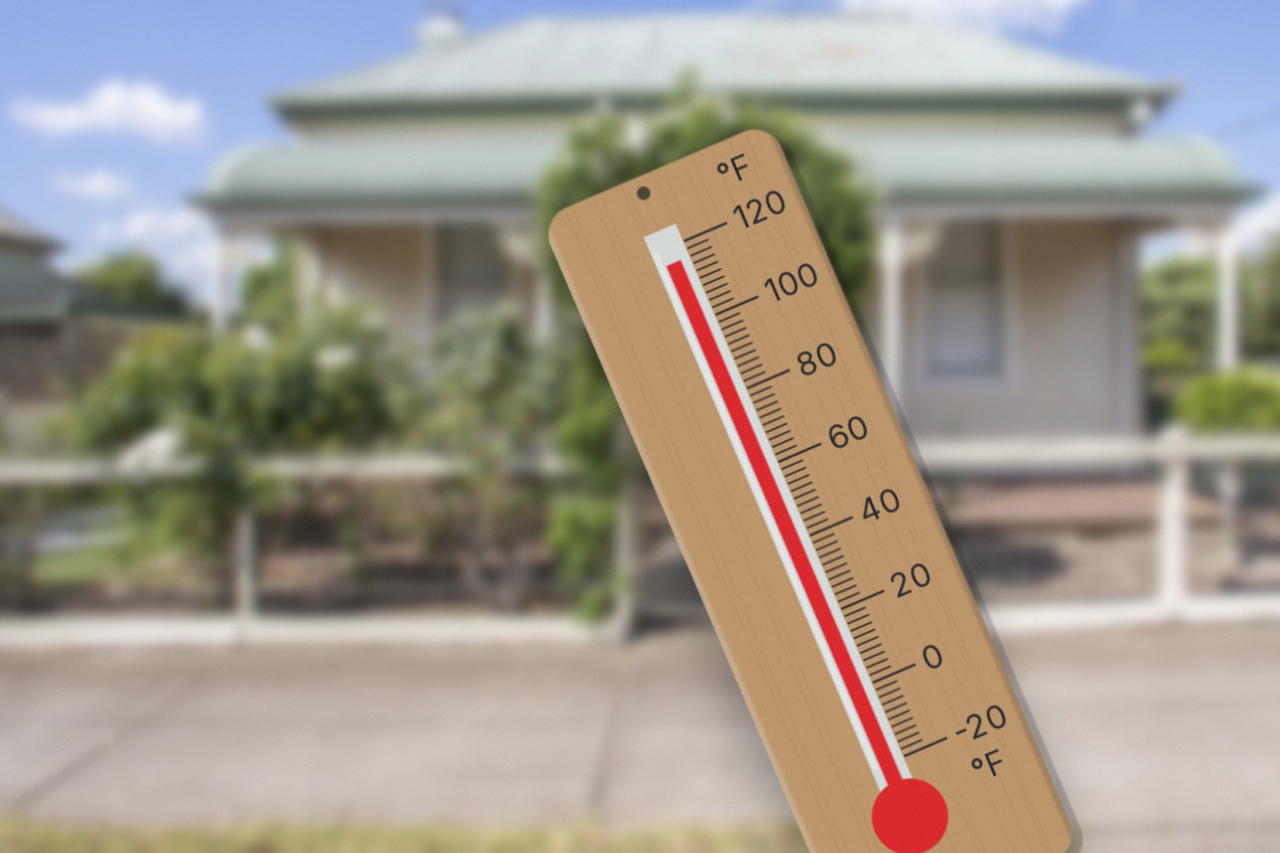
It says 116 °F
